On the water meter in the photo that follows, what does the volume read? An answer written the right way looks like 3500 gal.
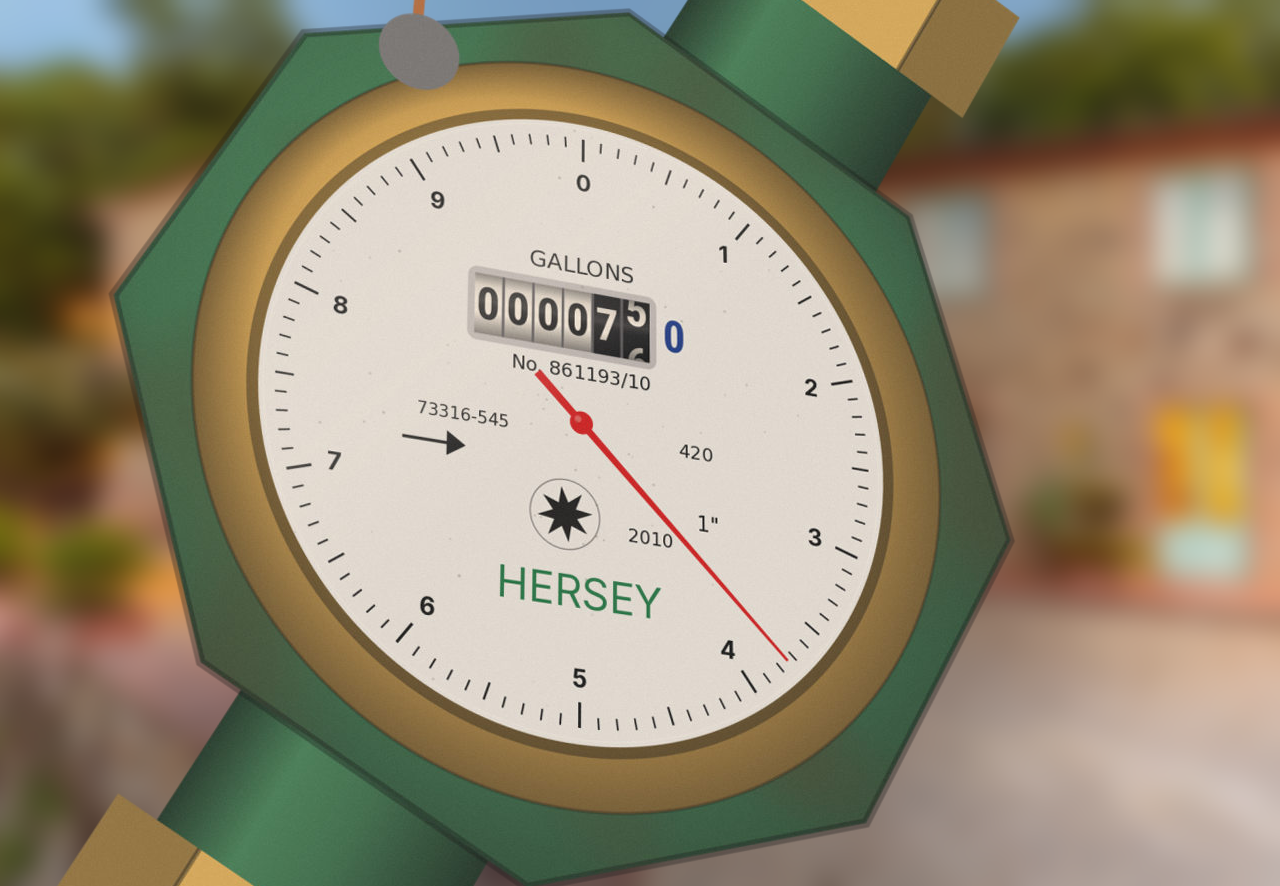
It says 753.7 gal
